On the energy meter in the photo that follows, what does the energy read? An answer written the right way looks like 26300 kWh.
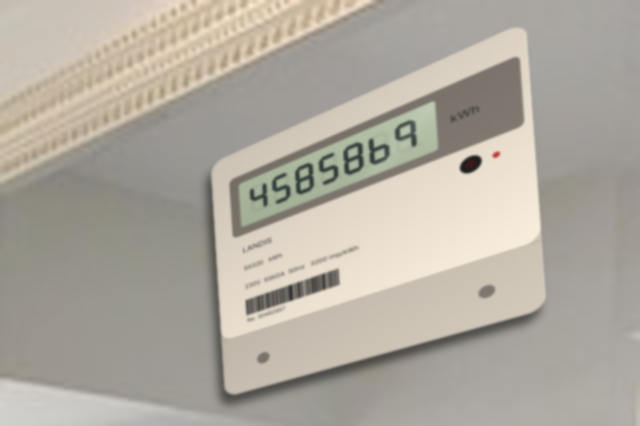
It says 4585869 kWh
